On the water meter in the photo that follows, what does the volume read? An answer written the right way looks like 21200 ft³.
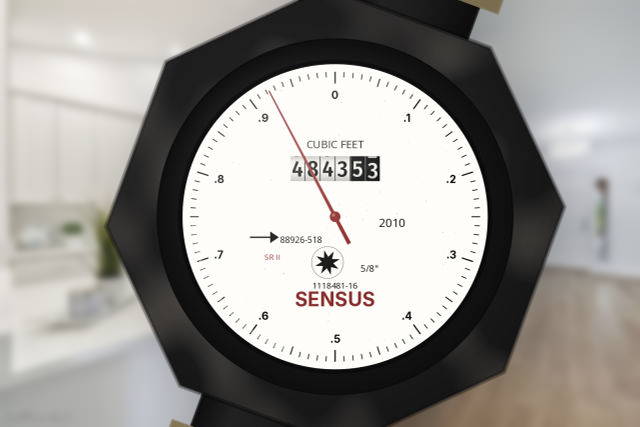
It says 484352.92 ft³
